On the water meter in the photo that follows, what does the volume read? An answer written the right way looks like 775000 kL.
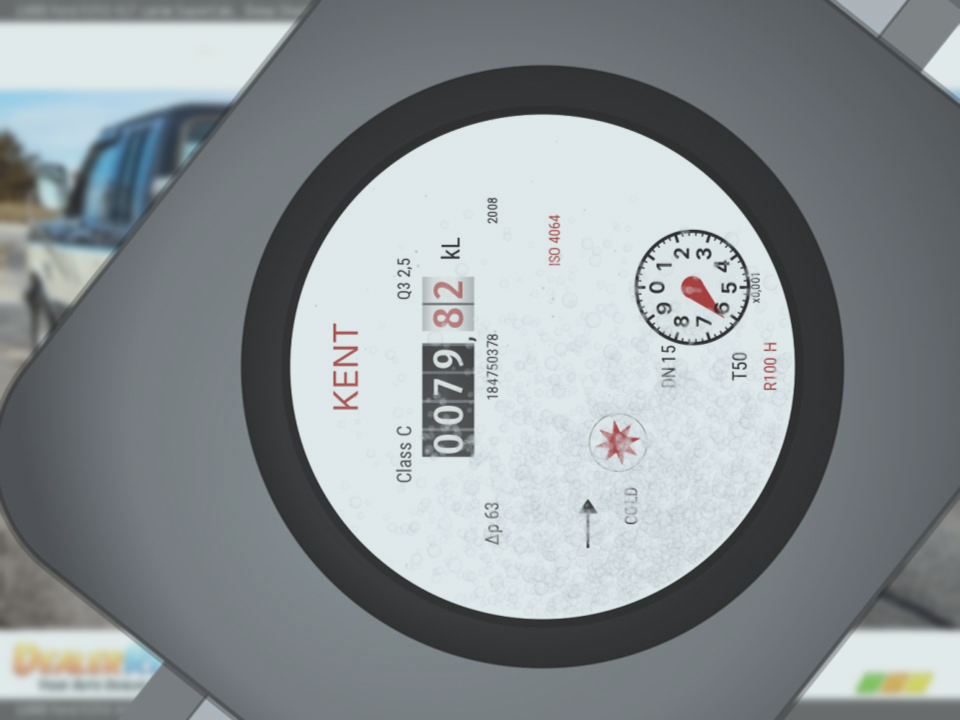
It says 79.826 kL
